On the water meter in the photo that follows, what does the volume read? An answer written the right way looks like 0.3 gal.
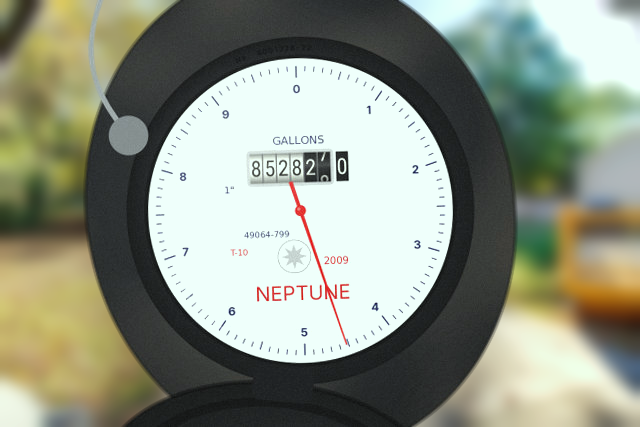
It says 8528274.5 gal
